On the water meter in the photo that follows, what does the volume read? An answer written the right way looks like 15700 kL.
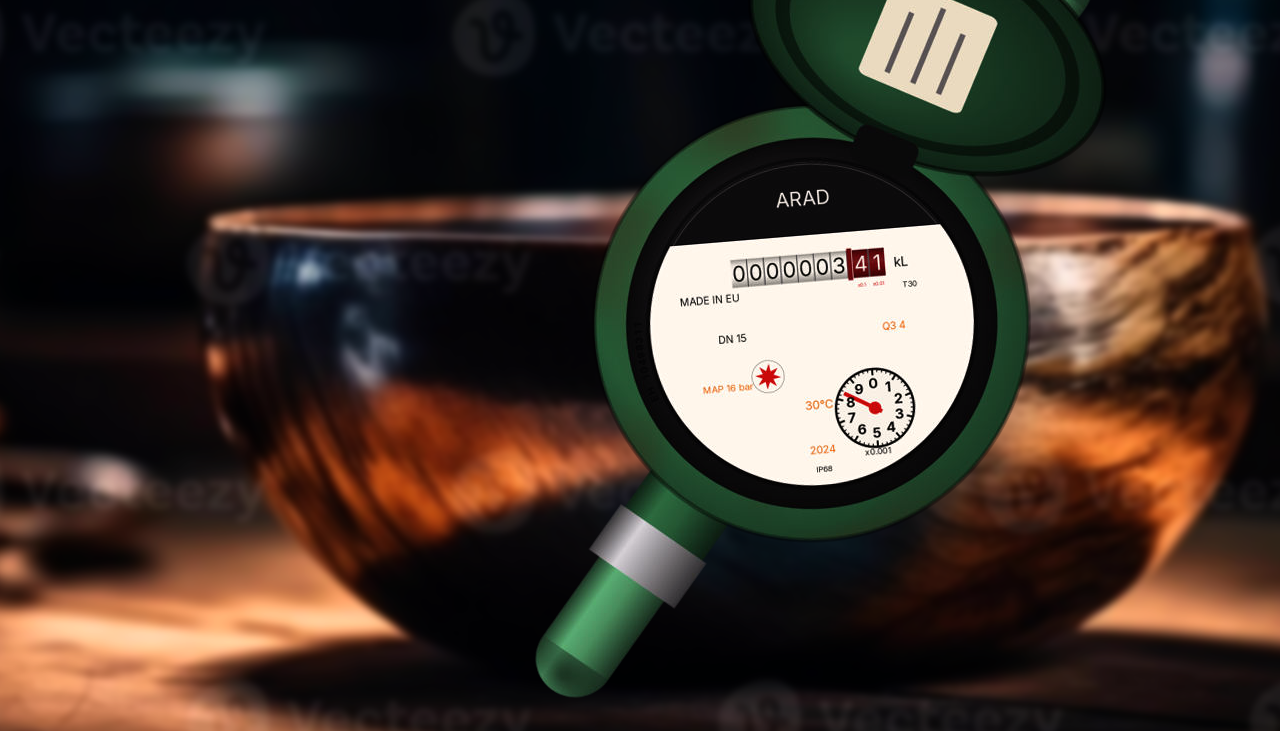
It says 3.418 kL
